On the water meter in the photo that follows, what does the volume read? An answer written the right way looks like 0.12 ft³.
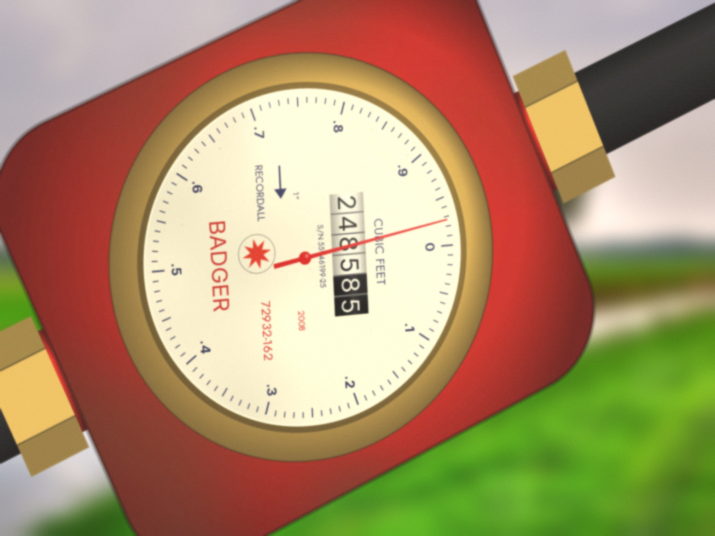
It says 248584.97 ft³
